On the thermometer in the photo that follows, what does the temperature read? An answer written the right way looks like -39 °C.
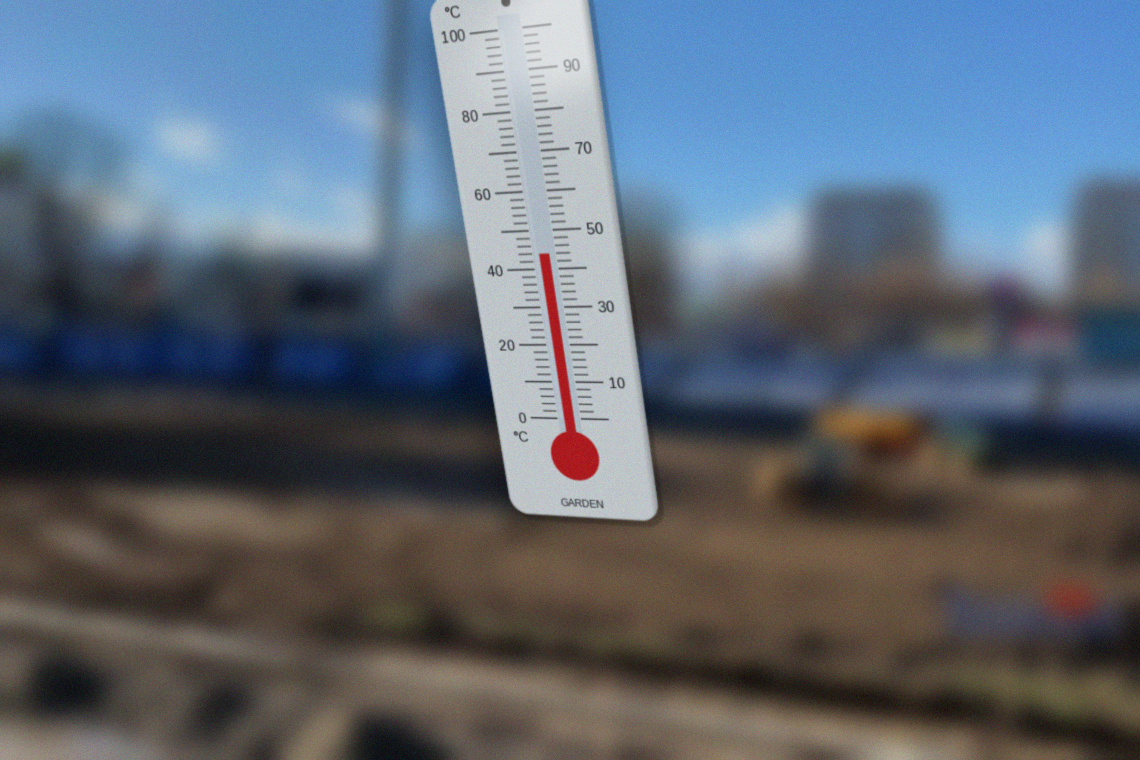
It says 44 °C
